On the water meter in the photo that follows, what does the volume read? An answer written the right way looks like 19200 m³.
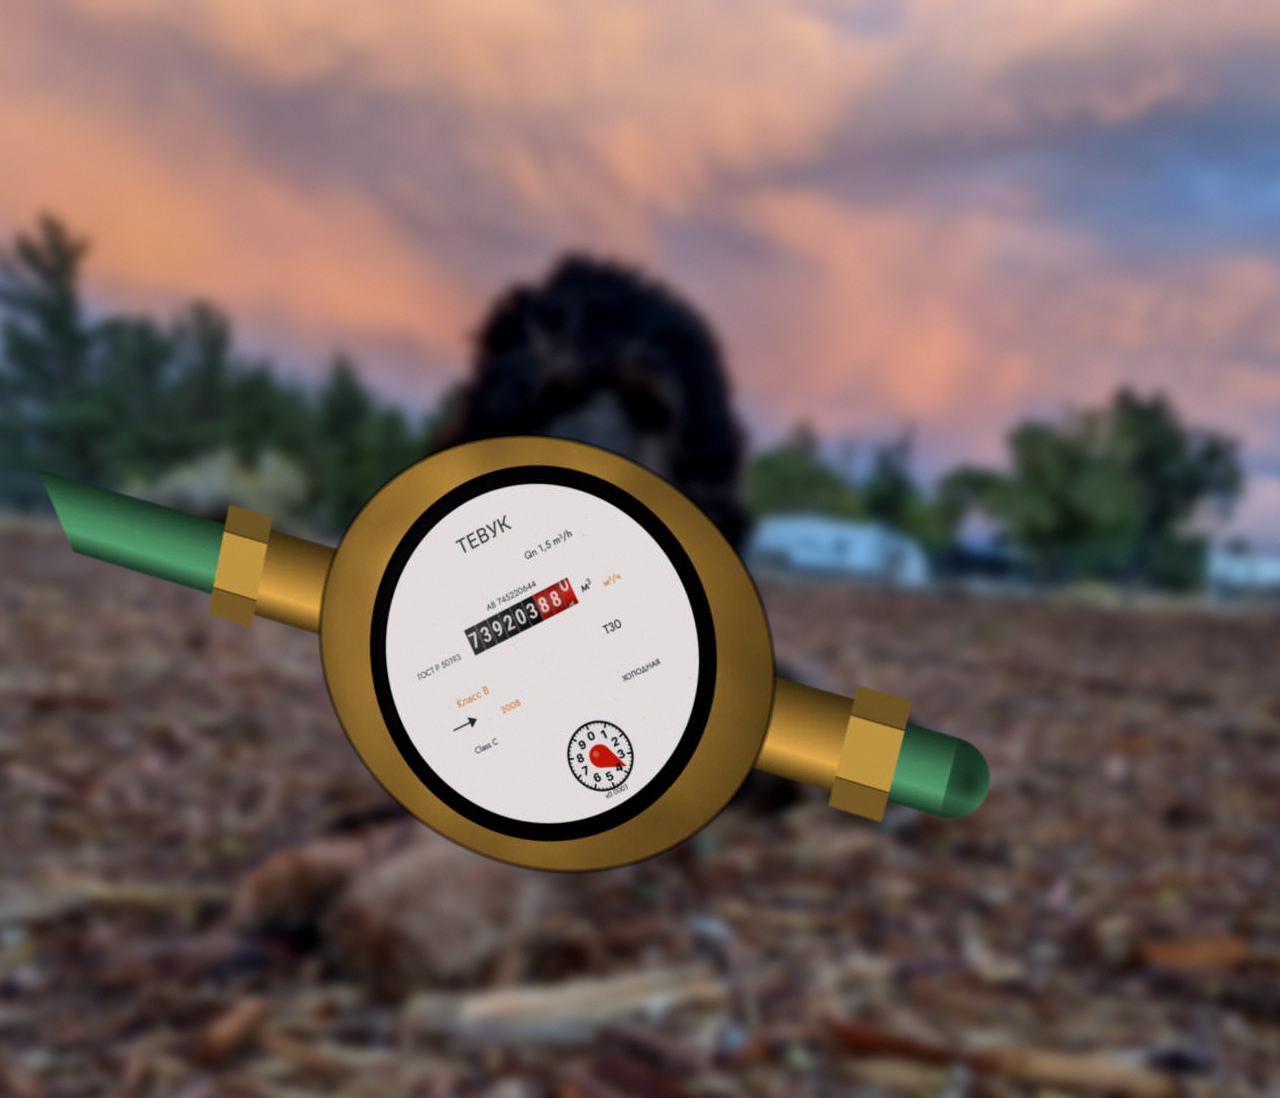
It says 739203.8803 m³
